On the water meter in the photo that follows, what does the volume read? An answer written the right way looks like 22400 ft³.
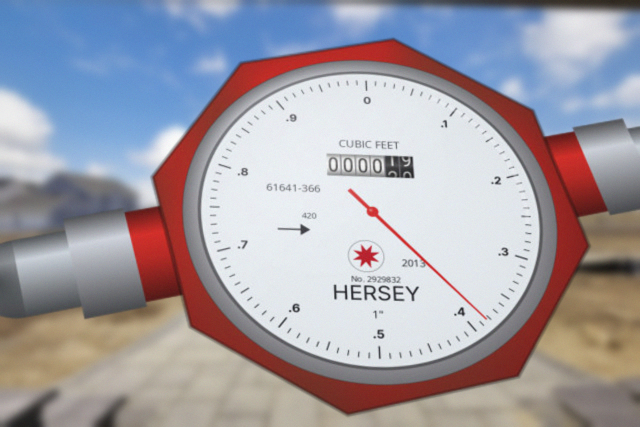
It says 19.38 ft³
